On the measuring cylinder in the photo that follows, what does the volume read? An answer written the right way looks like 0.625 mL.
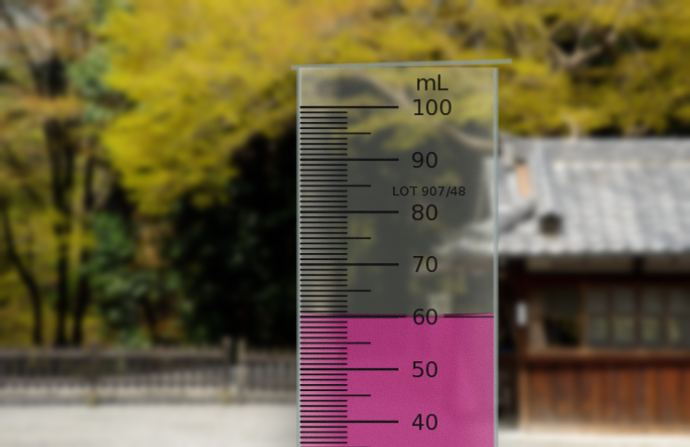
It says 60 mL
